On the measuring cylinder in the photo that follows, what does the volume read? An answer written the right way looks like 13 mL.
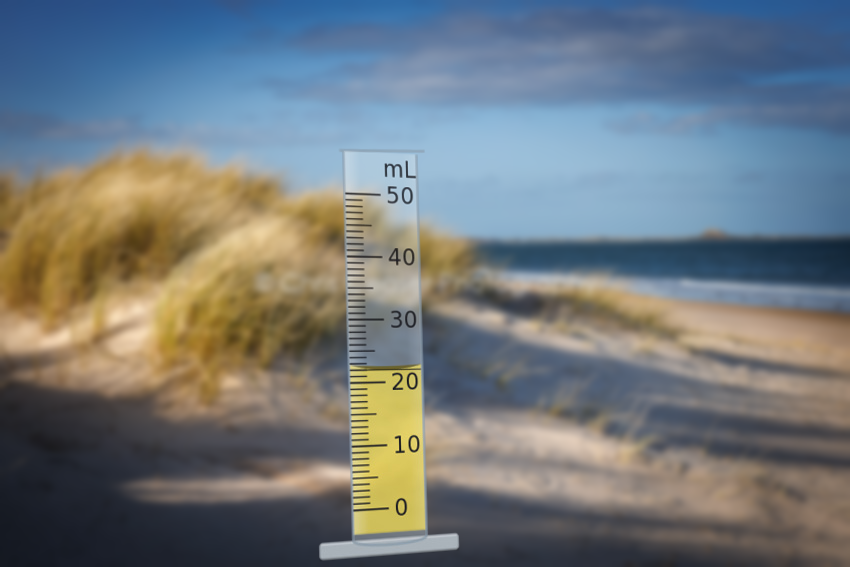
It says 22 mL
